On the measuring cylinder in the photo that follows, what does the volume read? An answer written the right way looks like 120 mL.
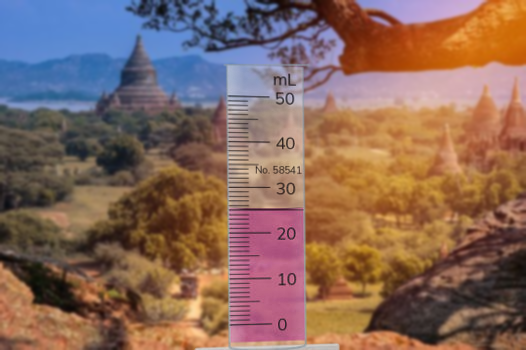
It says 25 mL
